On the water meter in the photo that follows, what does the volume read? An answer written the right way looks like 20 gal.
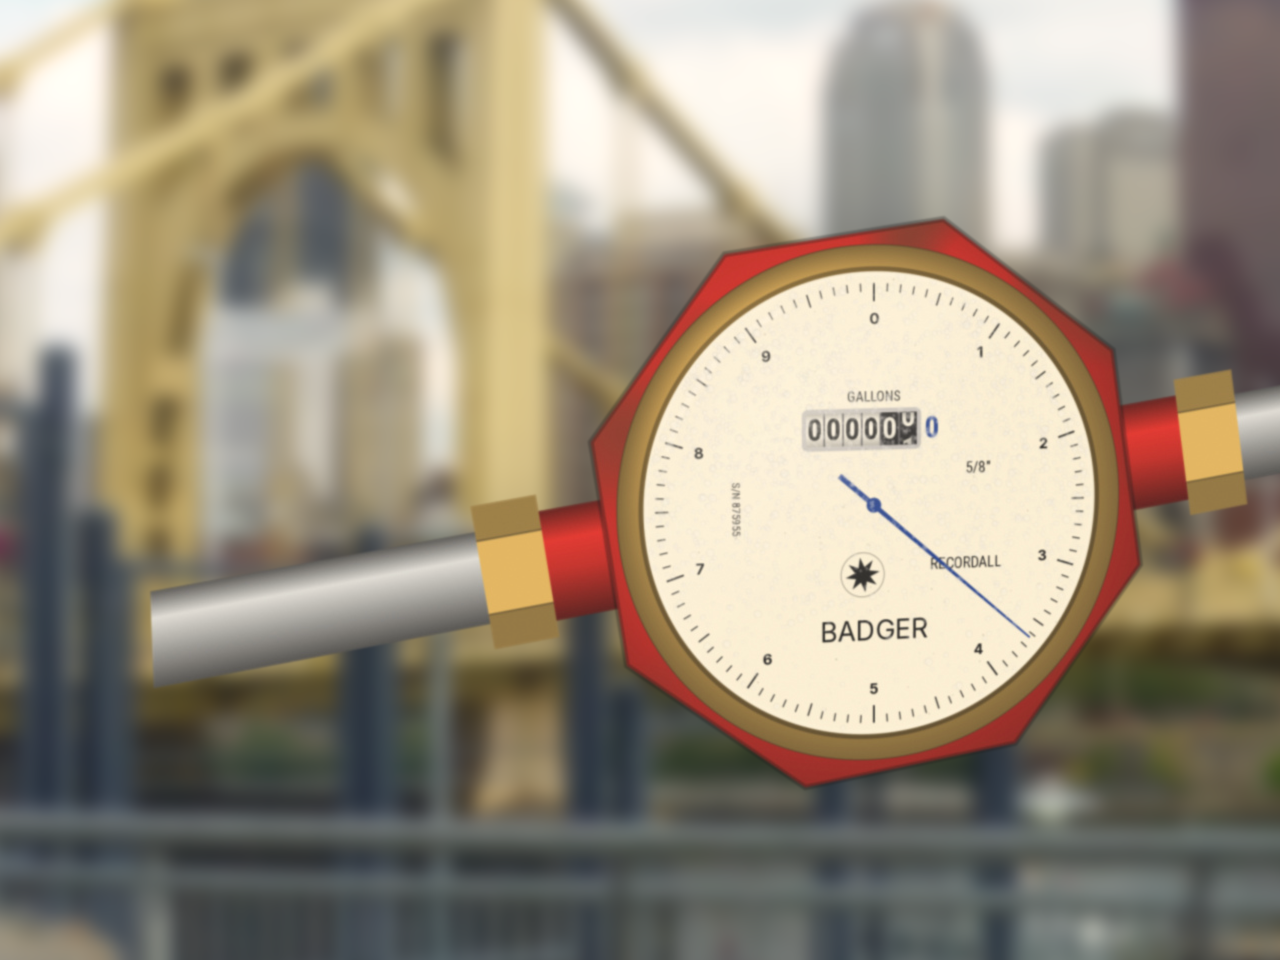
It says 3.6 gal
